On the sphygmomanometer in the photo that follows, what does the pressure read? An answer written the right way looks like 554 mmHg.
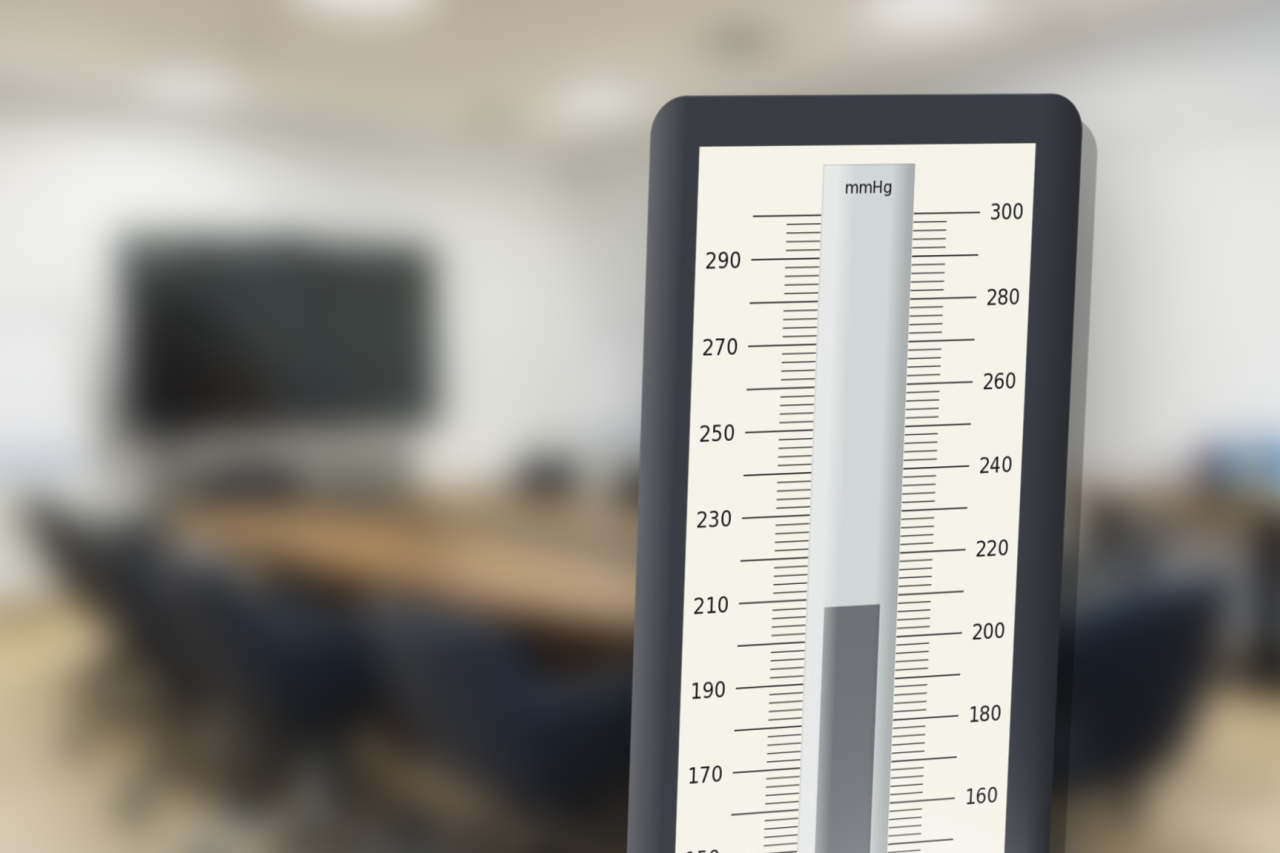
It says 208 mmHg
